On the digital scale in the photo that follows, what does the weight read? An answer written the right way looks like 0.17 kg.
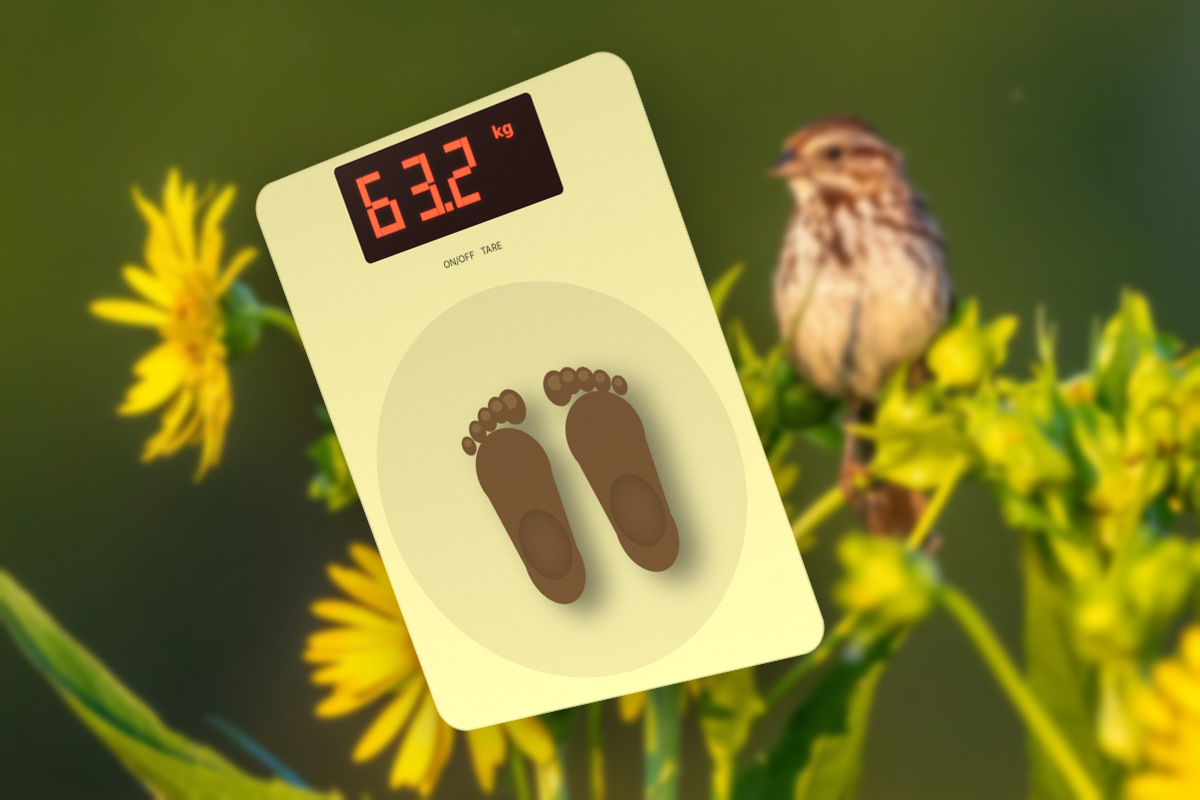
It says 63.2 kg
